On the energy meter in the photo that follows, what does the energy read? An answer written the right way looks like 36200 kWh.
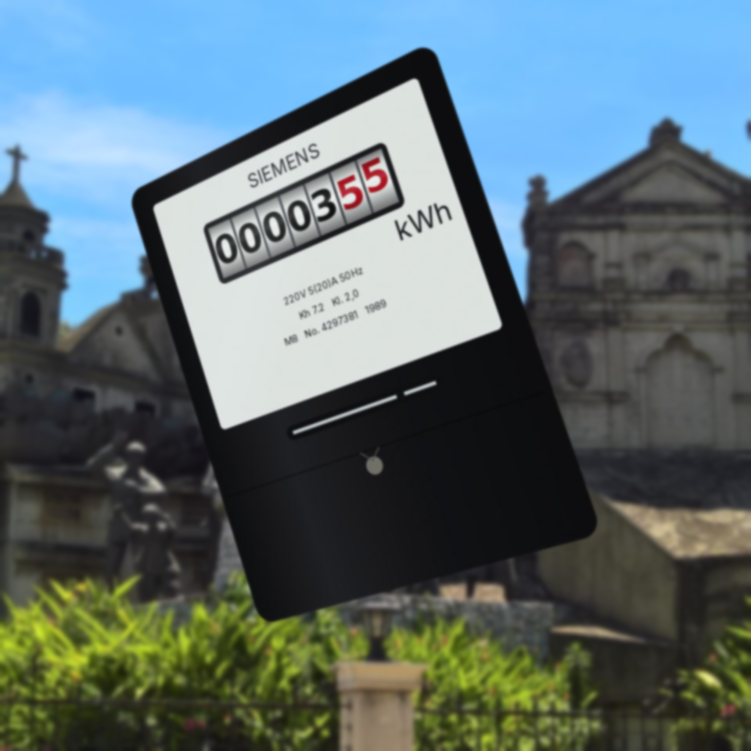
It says 3.55 kWh
